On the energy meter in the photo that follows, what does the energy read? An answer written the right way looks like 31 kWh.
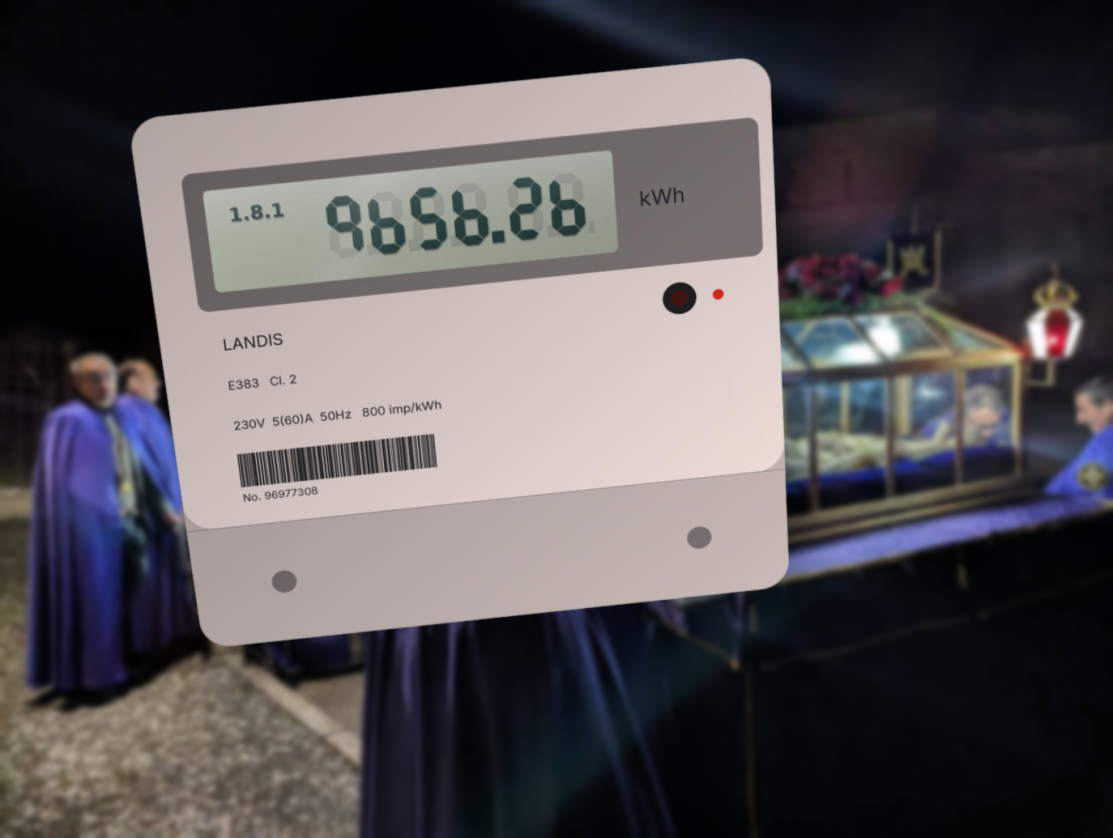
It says 9656.26 kWh
